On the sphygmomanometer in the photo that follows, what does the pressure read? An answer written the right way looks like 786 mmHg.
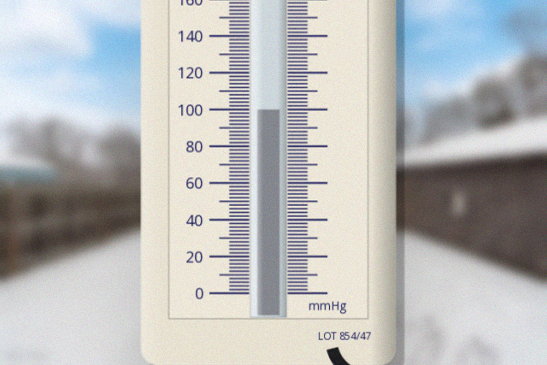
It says 100 mmHg
